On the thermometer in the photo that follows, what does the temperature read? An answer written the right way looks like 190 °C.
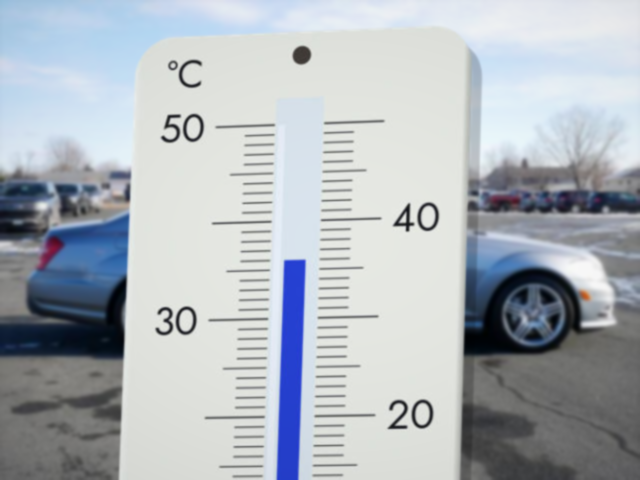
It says 36 °C
